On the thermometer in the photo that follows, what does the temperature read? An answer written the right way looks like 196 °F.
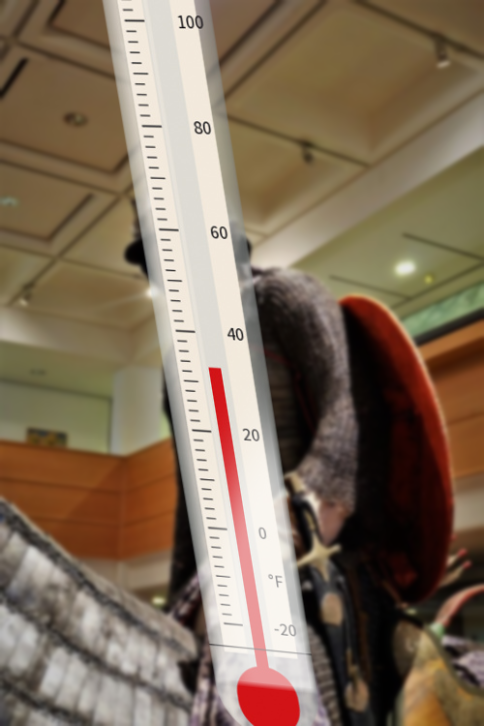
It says 33 °F
